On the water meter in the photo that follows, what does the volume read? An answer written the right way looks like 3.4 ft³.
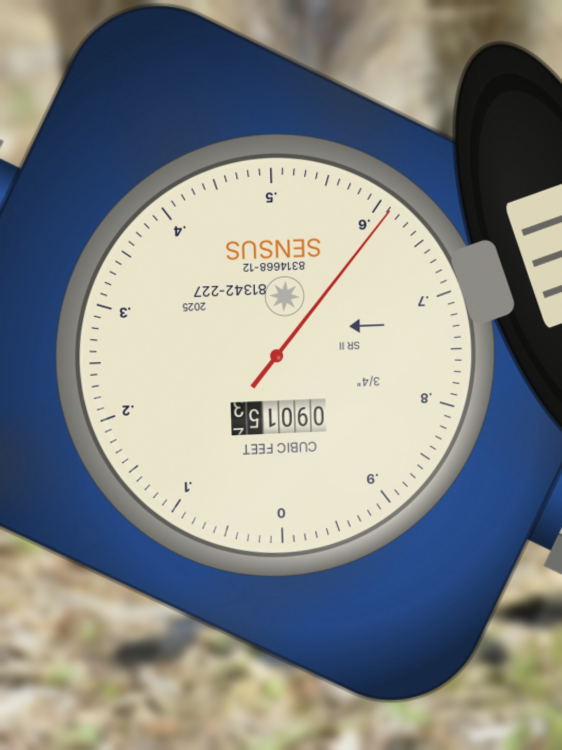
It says 90152.61 ft³
